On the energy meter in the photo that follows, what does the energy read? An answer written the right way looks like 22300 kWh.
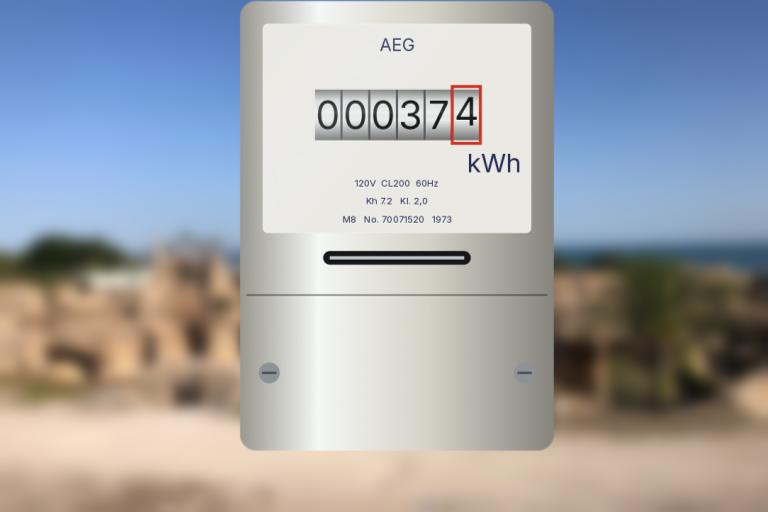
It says 37.4 kWh
